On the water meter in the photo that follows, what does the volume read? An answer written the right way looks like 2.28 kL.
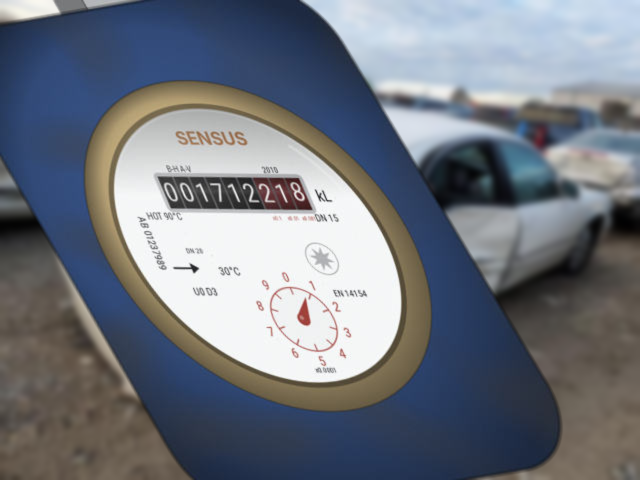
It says 1712.2180 kL
